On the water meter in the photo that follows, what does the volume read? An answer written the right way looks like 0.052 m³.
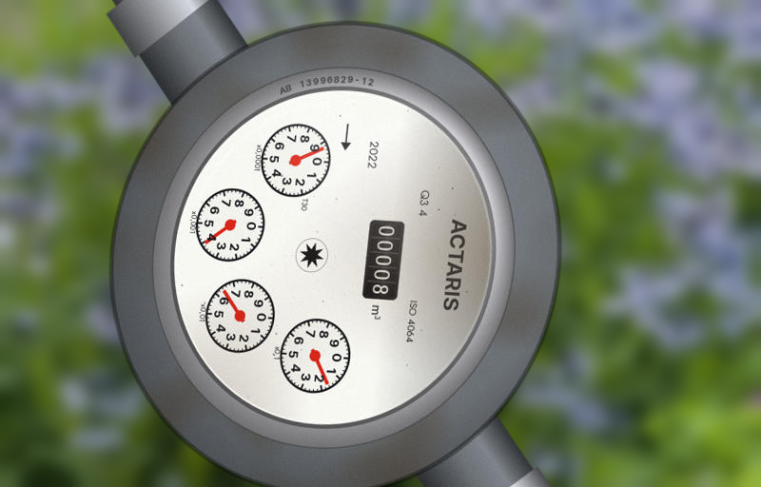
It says 8.1639 m³
